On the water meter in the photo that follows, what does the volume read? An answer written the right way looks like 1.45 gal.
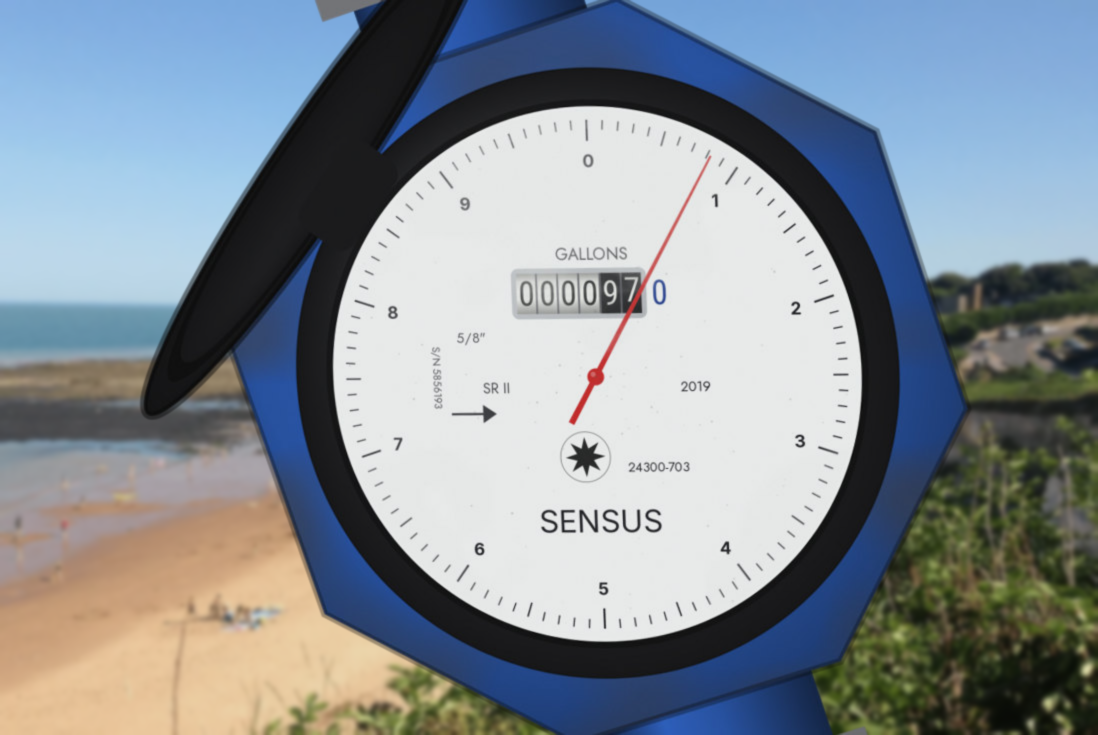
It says 970.8 gal
